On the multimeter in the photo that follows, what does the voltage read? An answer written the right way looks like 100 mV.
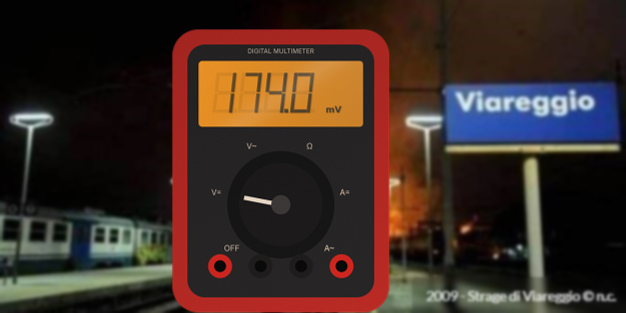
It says 174.0 mV
